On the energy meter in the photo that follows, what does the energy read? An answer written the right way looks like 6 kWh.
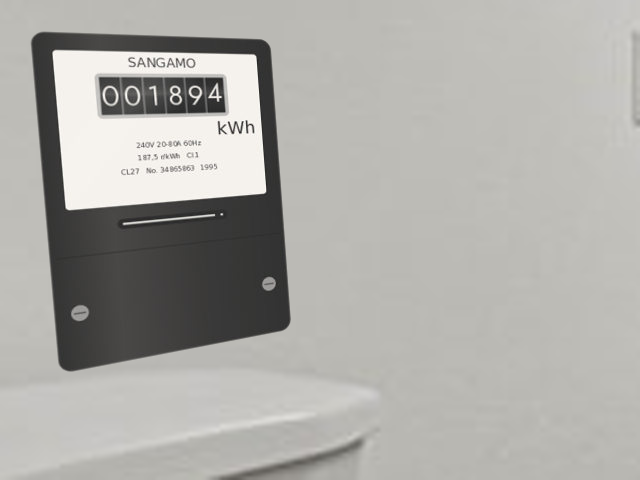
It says 1894 kWh
